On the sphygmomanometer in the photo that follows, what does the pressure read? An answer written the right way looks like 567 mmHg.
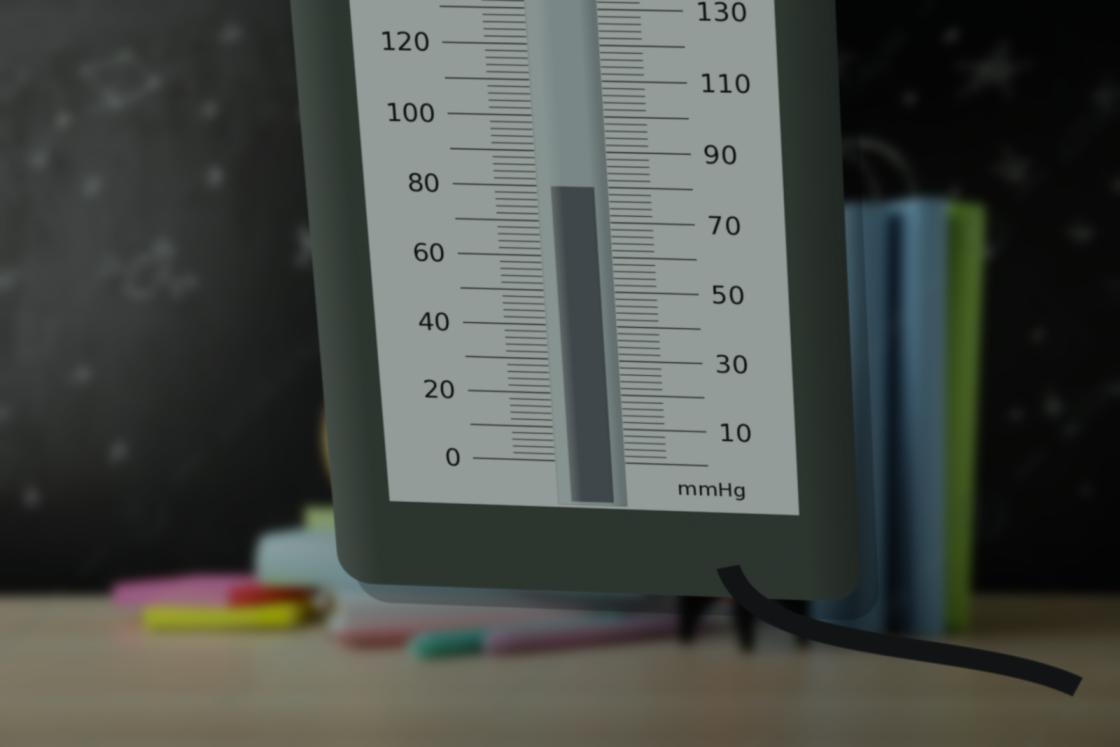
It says 80 mmHg
